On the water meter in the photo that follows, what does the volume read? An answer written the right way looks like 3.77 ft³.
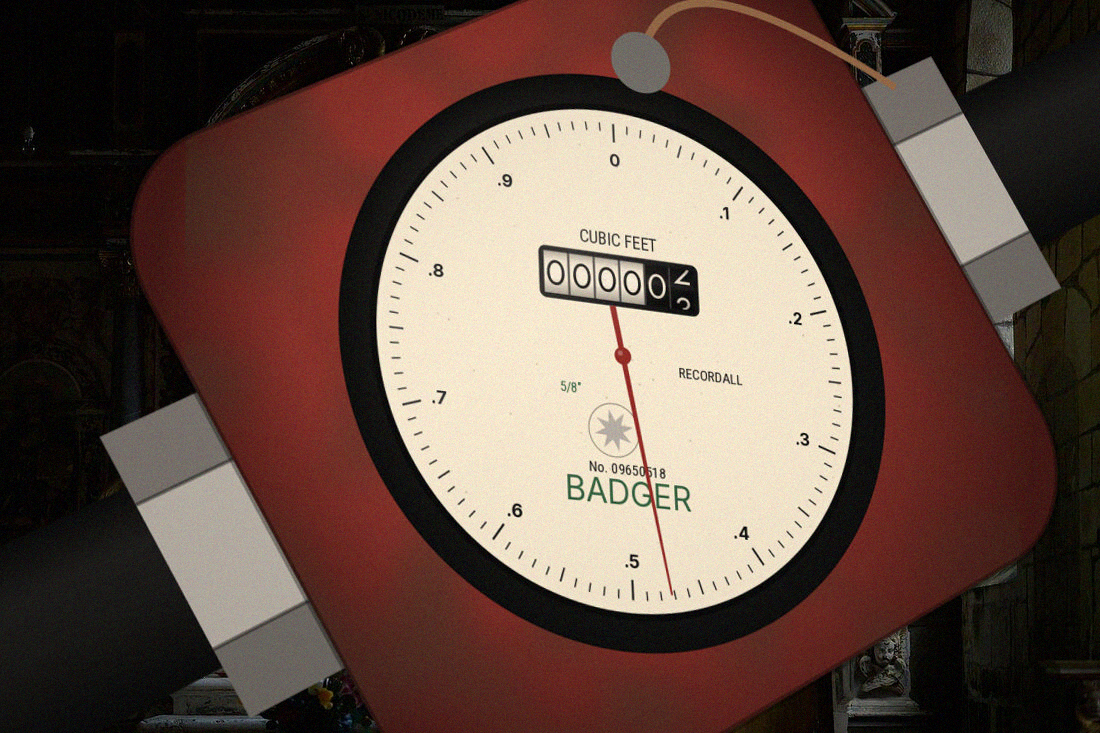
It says 2.47 ft³
